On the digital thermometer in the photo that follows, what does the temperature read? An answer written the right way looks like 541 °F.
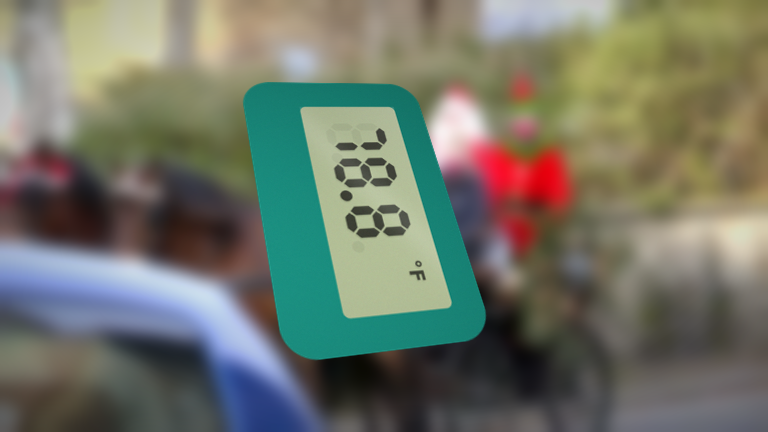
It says 78.8 °F
